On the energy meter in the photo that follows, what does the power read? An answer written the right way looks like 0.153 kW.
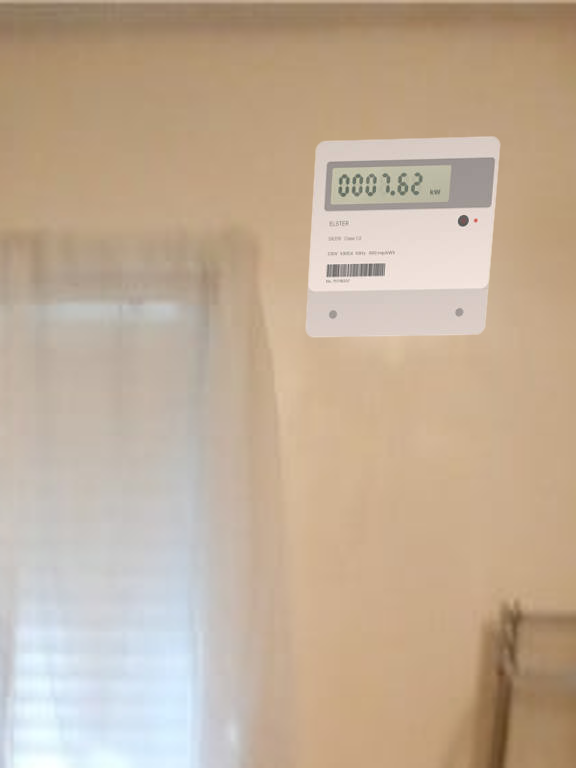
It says 7.62 kW
